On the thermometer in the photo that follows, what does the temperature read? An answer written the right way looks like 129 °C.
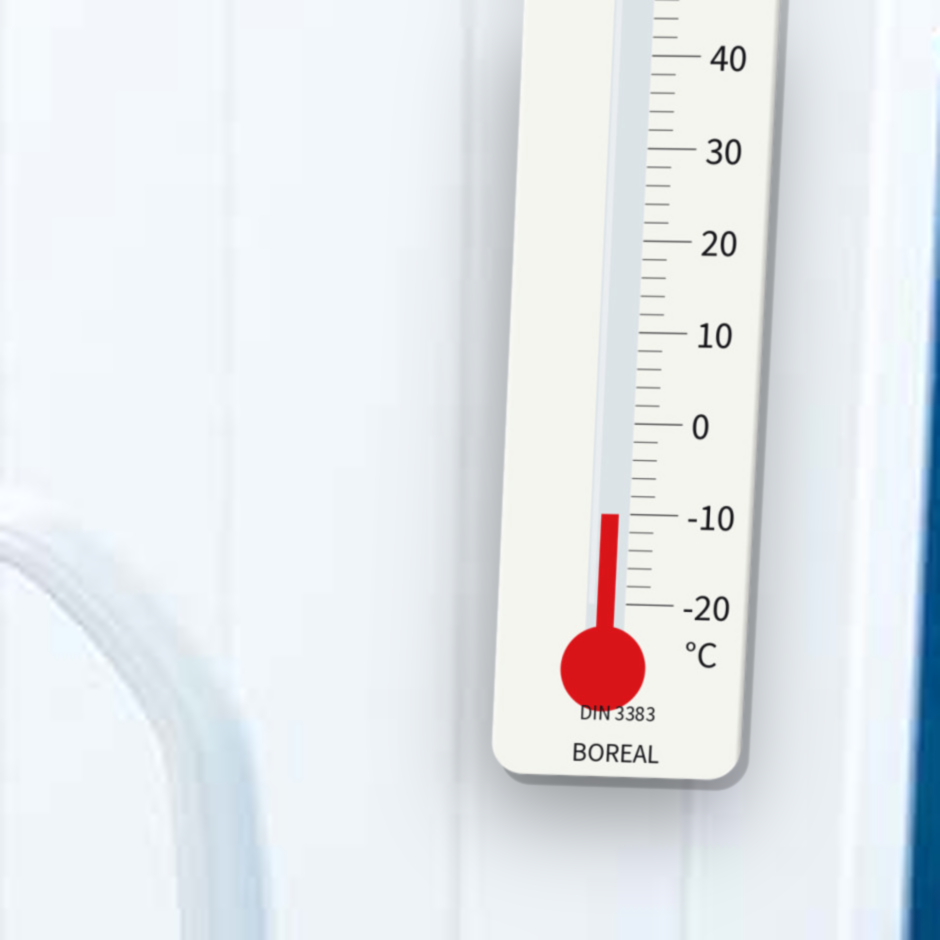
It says -10 °C
